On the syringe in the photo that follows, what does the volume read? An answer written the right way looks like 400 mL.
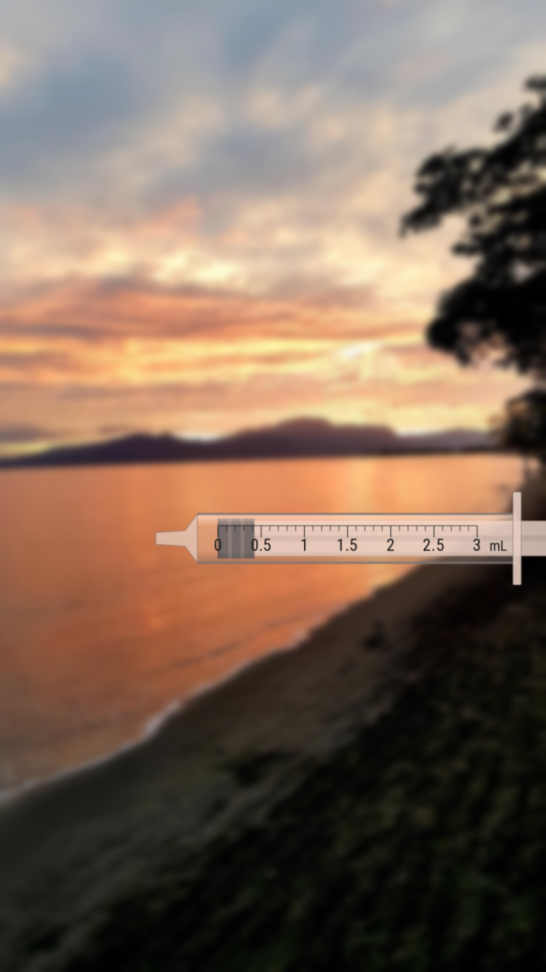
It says 0 mL
